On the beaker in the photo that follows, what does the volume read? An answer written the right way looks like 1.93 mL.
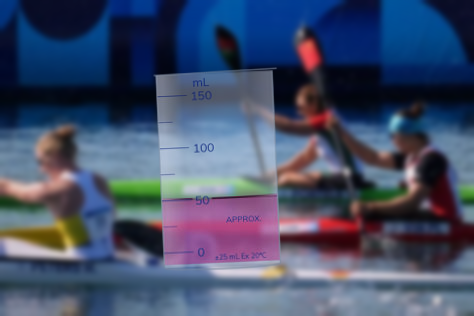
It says 50 mL
